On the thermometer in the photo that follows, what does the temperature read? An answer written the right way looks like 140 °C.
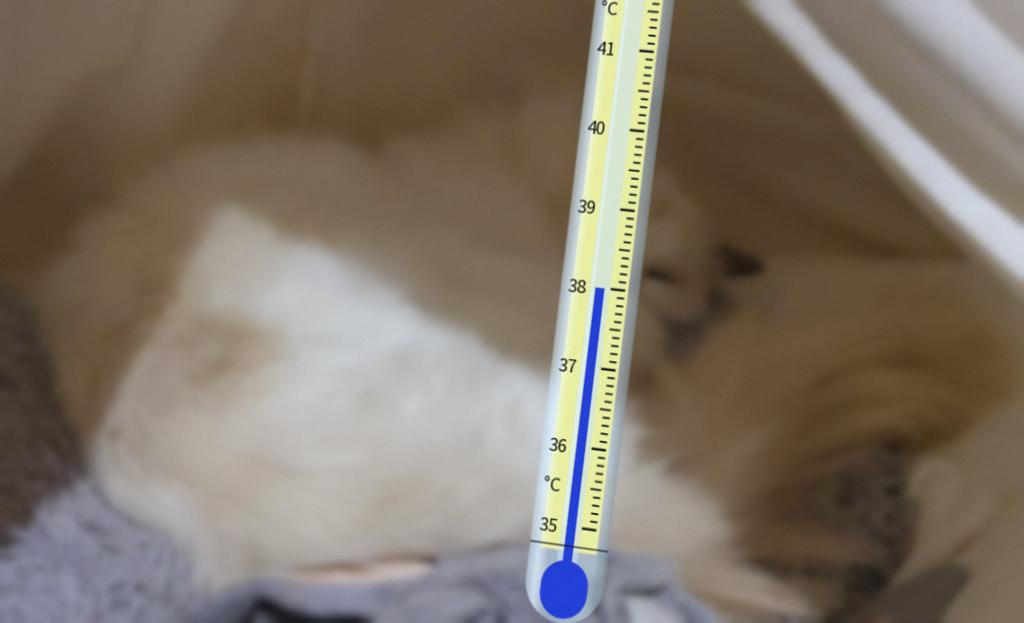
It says 38 °C
